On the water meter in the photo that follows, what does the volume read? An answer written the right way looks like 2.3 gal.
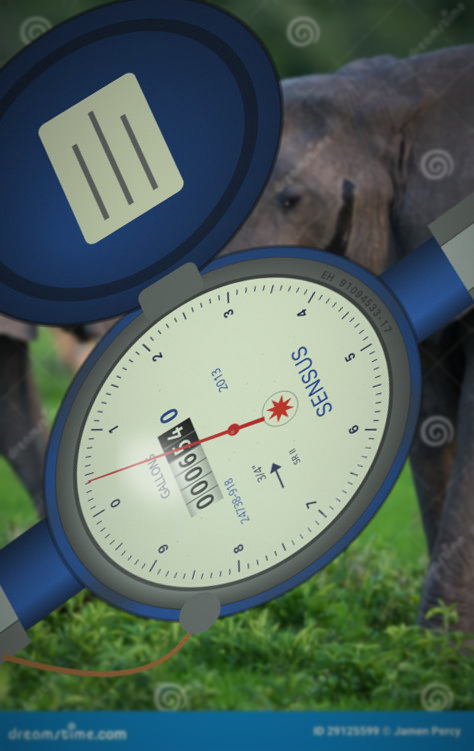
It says 6540.4 gal
